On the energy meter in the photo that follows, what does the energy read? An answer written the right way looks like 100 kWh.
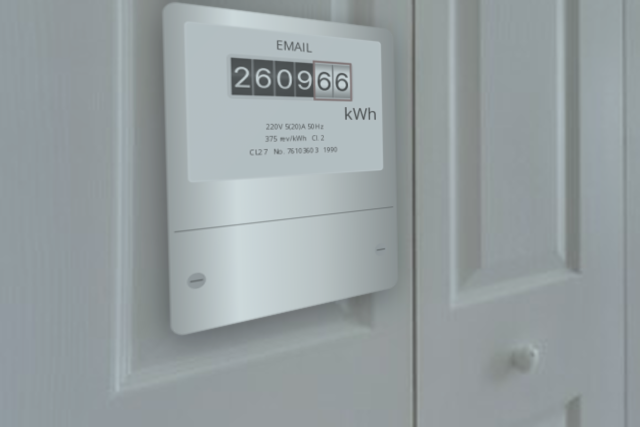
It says 2609.66 kWh
